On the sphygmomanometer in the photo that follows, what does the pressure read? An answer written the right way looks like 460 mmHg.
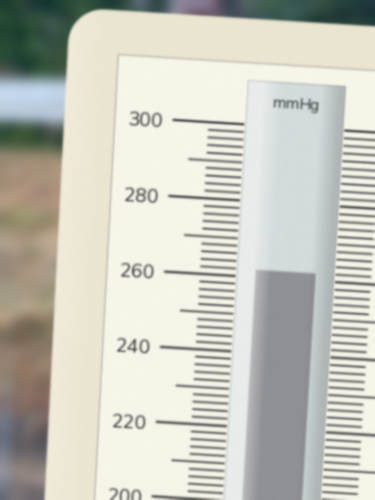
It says 262 mmHg
